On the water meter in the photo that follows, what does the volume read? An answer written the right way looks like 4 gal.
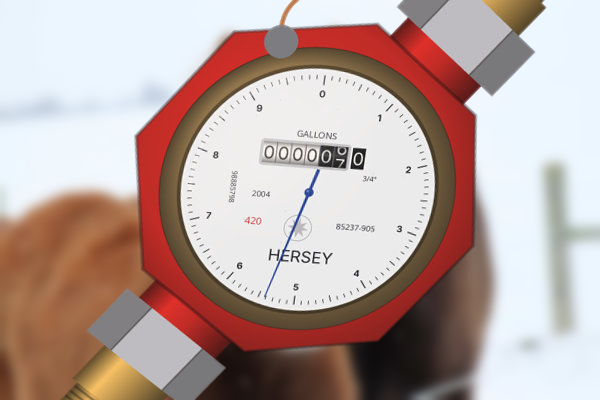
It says 65.4 gal
